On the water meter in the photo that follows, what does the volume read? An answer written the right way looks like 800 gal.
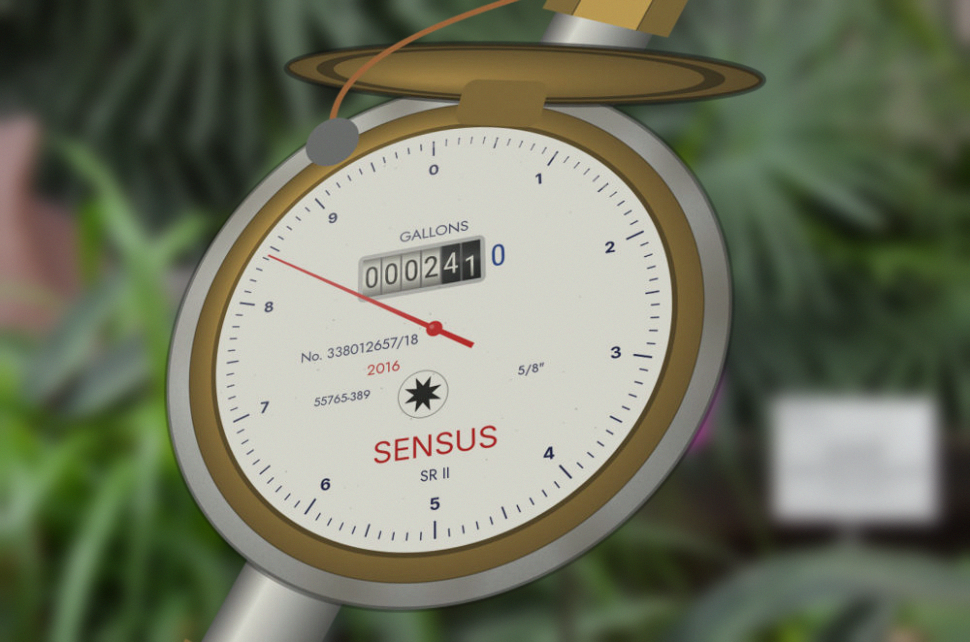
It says 2408.4 gal
